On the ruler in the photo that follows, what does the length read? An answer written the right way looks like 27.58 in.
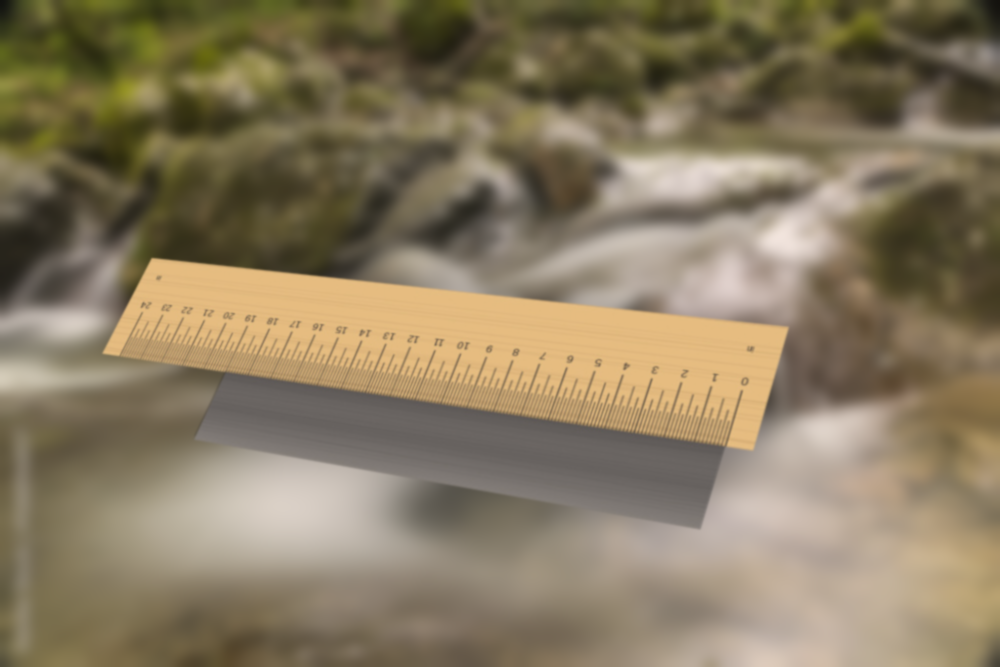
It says 19 in
